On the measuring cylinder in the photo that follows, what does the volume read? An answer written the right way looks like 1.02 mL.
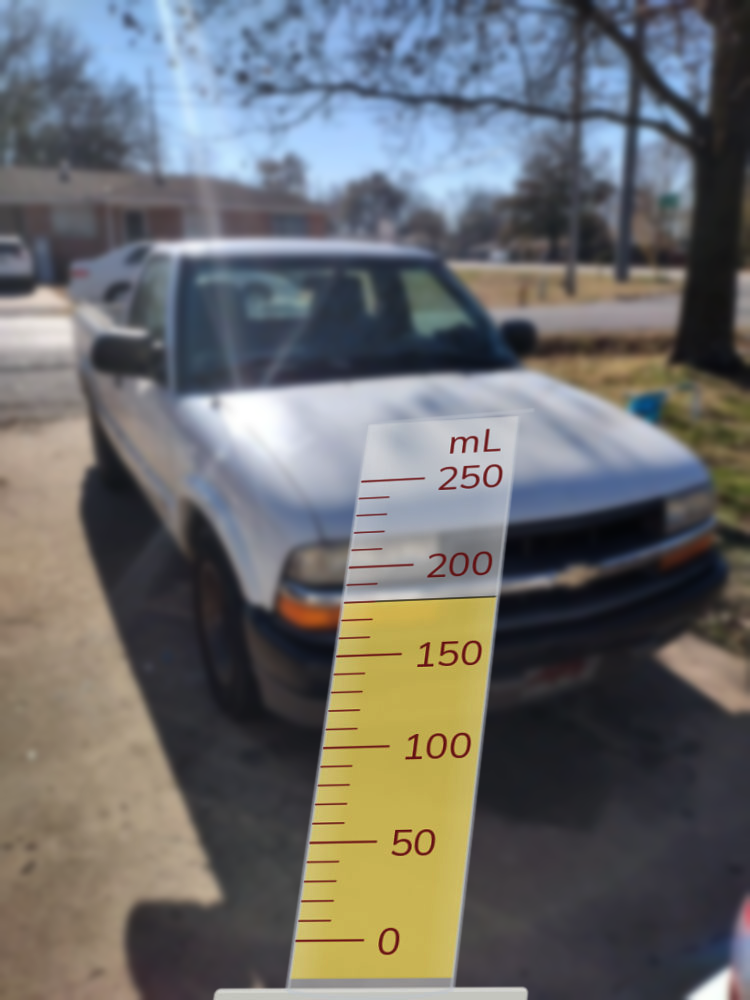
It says 180 mL
